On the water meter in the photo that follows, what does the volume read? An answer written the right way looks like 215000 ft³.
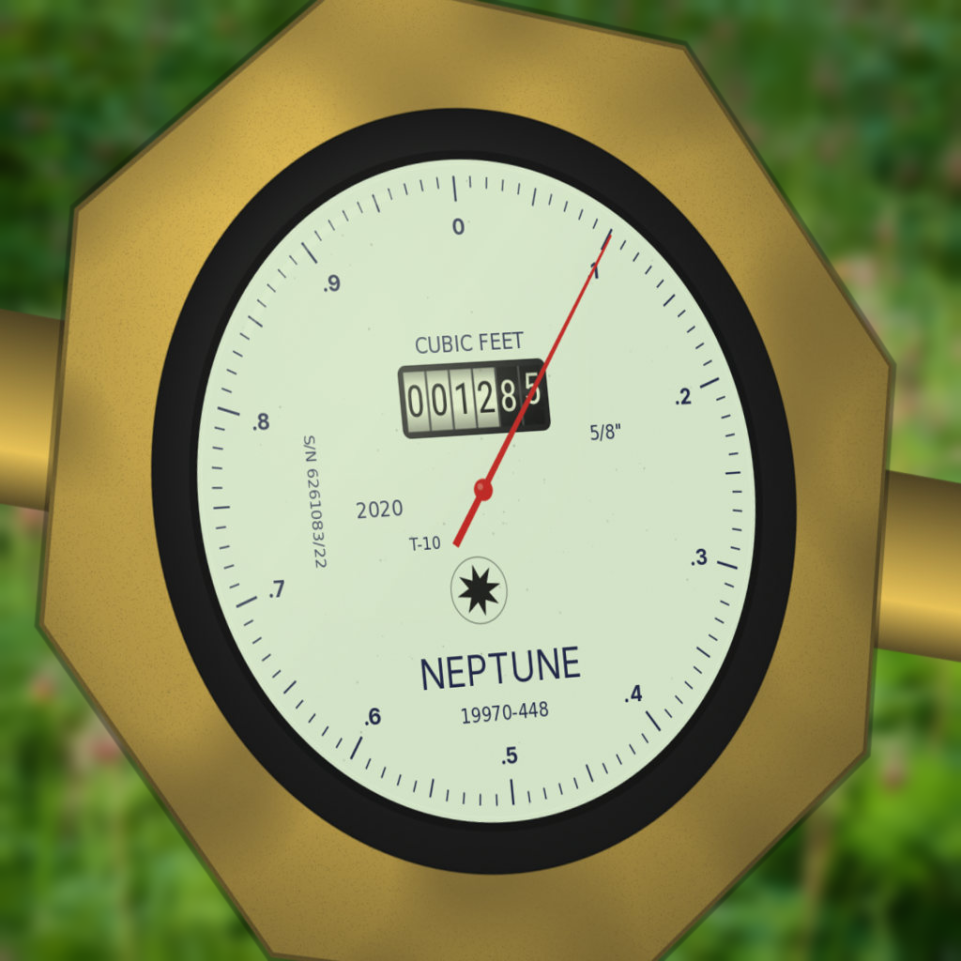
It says 1285.10 ft³
